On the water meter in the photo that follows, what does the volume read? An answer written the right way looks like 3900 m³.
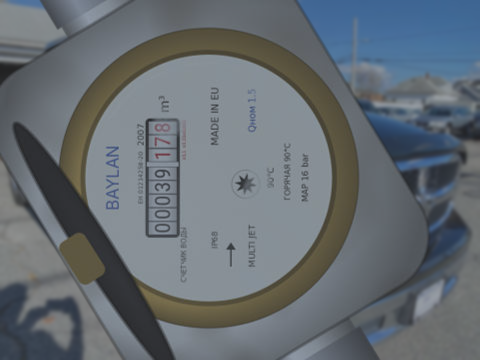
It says 39.178 m³
